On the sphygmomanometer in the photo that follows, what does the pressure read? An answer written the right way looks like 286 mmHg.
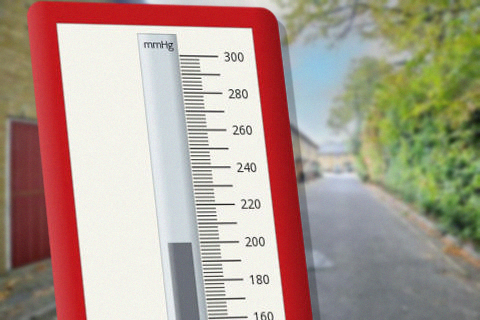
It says 200 mmHg
